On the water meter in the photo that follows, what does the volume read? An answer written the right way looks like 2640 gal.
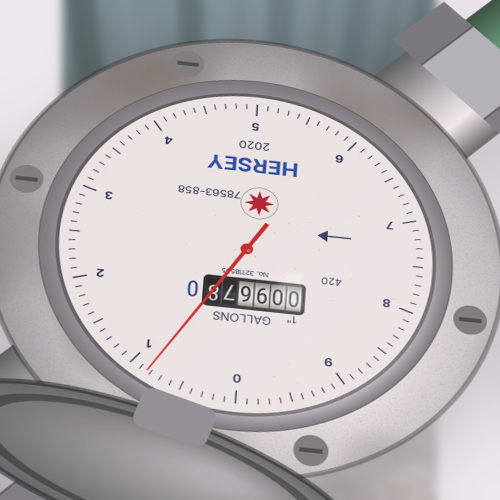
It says 96780.8 gal
